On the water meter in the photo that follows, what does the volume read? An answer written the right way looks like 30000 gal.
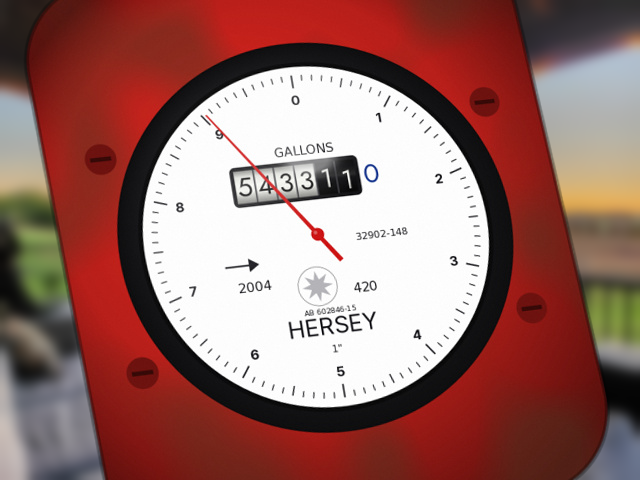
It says 5433109.0 gal
